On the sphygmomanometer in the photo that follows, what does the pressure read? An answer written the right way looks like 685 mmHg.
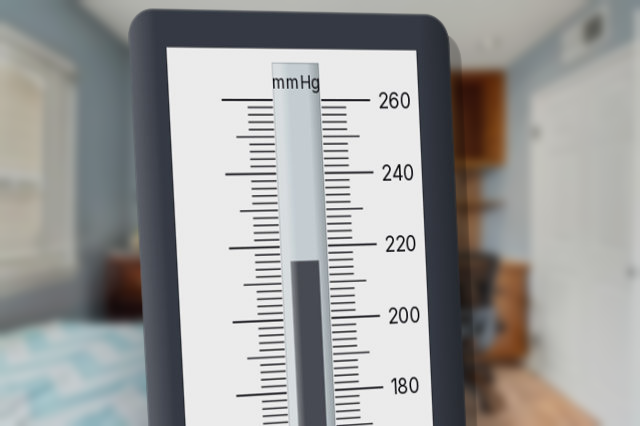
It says 216 mmHg
